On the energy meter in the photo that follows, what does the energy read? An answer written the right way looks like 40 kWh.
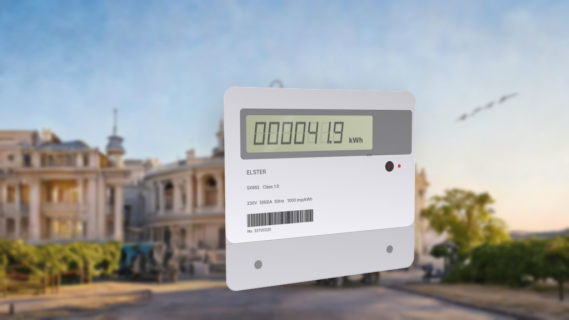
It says 41.9 kWh
